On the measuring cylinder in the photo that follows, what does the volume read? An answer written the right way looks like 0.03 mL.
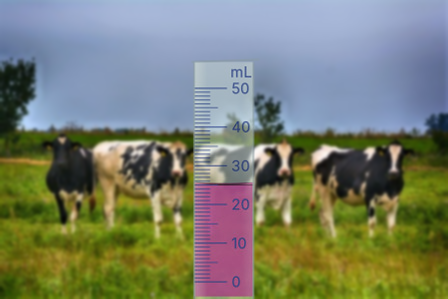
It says 25 mL
